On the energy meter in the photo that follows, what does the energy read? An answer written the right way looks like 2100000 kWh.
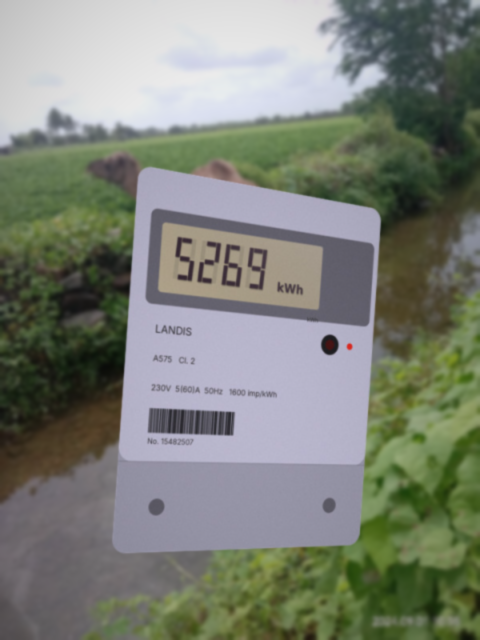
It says 5269 kWh
